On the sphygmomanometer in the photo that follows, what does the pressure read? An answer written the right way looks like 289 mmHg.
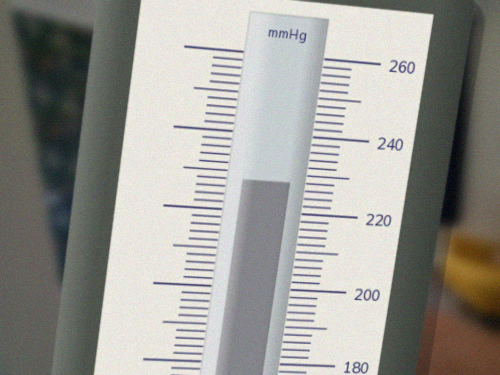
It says 228 mmHg
